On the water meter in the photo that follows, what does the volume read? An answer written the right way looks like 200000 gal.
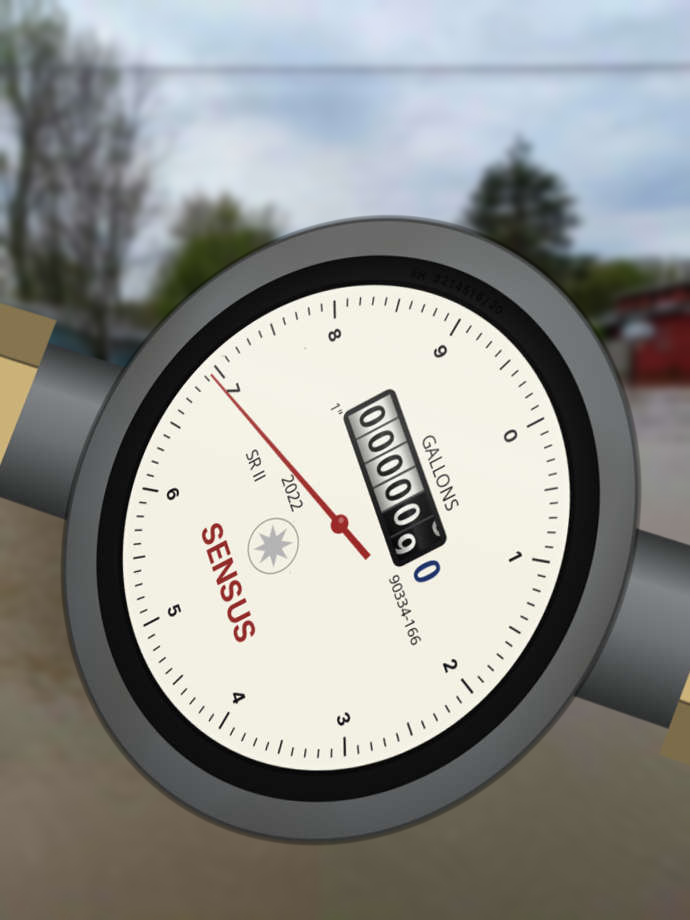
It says 86.9 gal
